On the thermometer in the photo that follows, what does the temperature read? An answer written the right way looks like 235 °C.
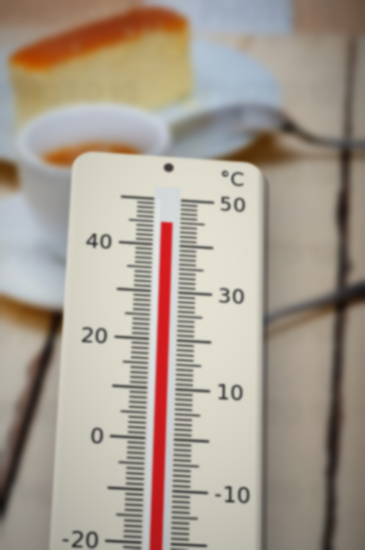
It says 45 °C
